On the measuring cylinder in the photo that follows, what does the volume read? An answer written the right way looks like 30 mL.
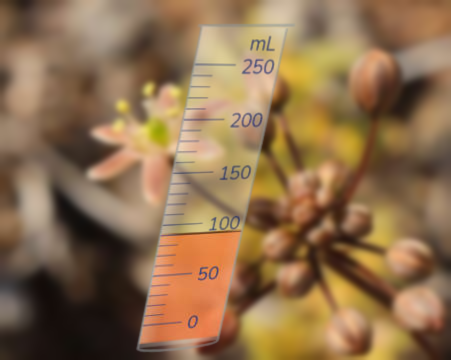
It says 90 mL
